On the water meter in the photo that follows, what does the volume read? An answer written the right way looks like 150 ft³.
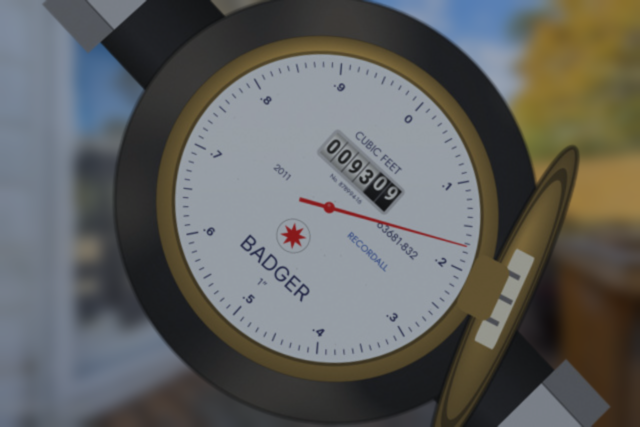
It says 9309.17 ft³
